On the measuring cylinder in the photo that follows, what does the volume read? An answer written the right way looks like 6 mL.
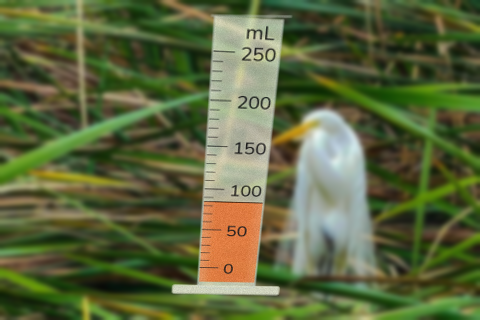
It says 85 mL
